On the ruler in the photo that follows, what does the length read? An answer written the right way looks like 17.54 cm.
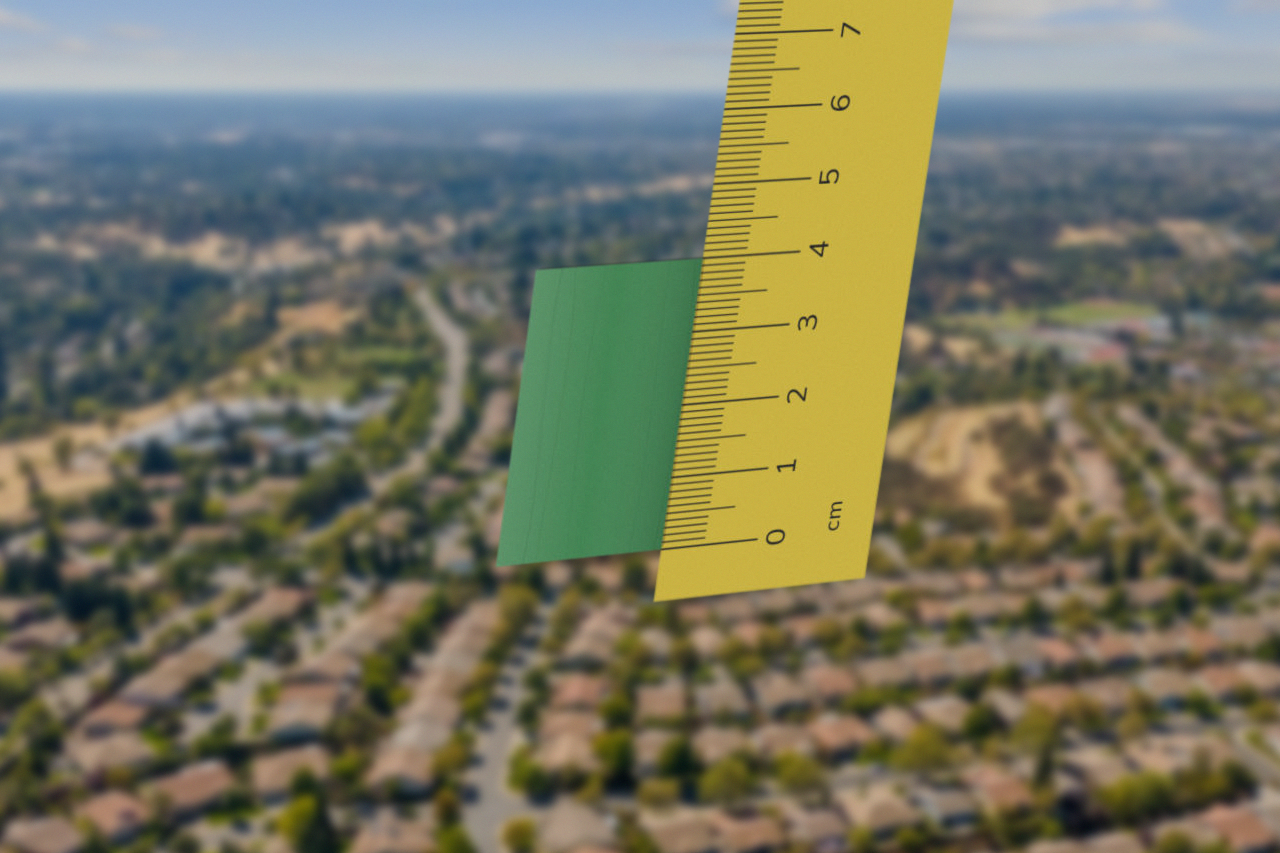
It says 4 cm
